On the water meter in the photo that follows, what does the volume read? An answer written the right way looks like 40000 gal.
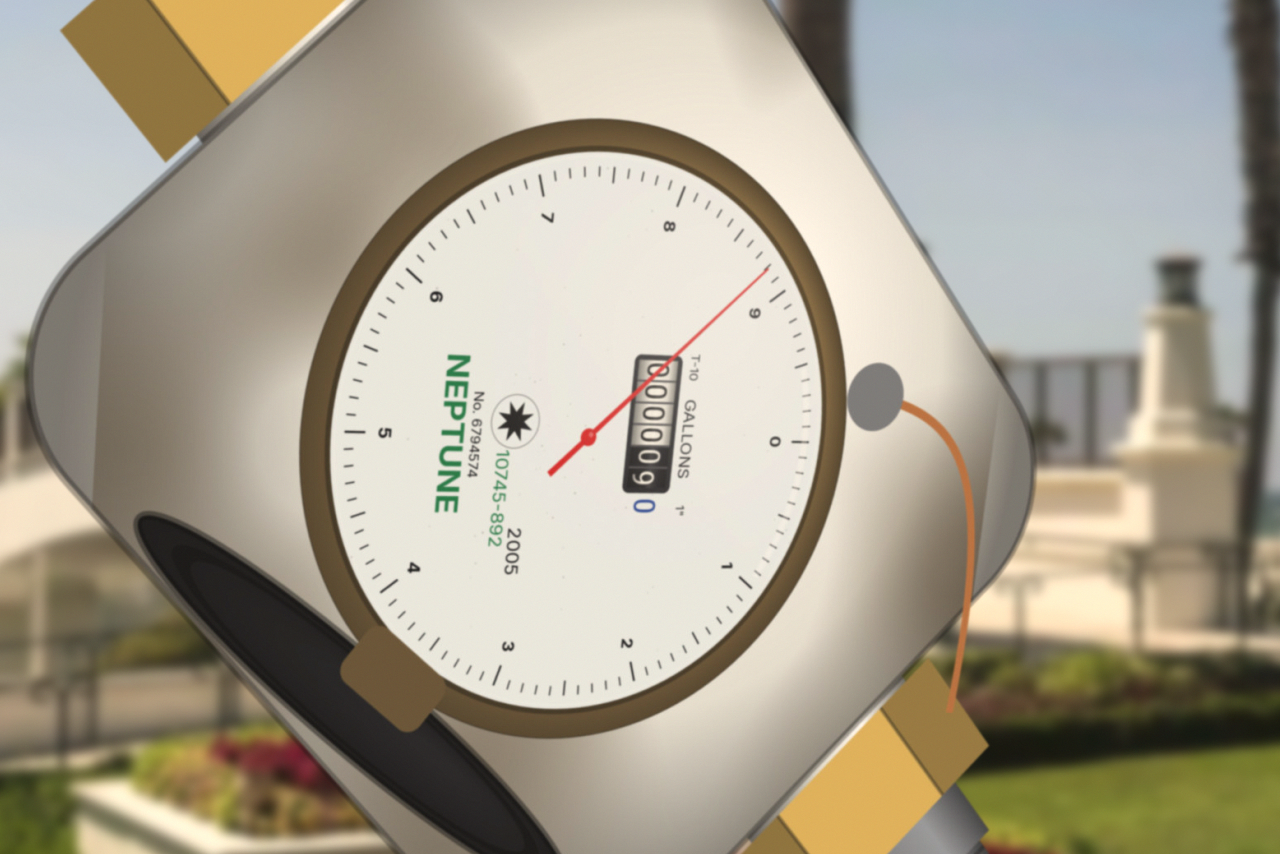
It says 88.8 gal
